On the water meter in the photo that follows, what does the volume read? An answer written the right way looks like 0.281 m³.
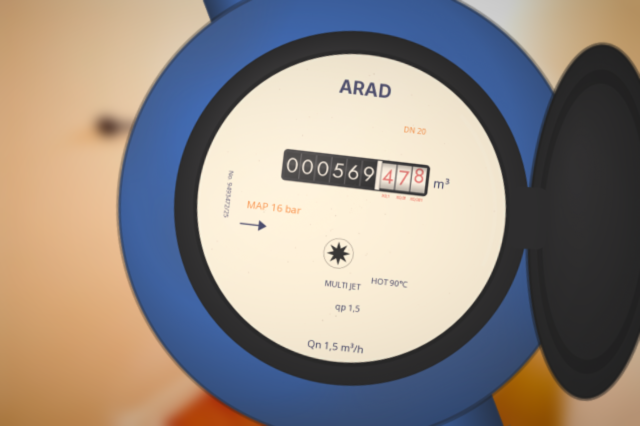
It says 569.478 m³
